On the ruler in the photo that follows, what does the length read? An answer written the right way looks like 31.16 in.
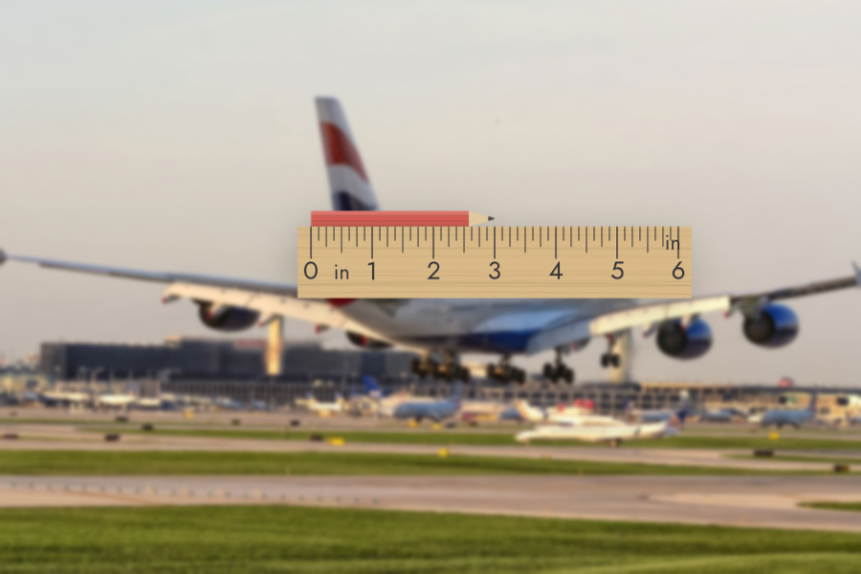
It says 3 in
